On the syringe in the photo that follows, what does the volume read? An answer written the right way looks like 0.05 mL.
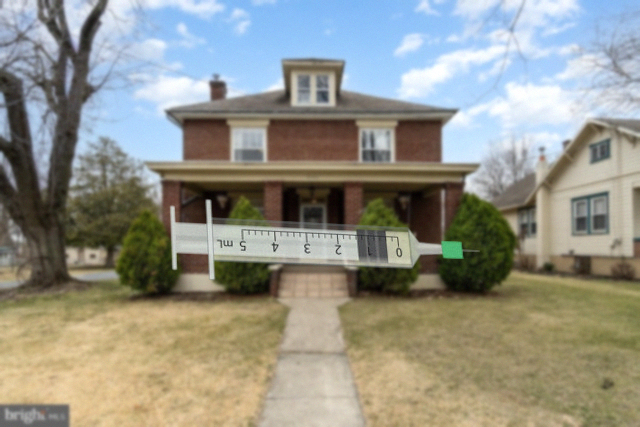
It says 0.4 mL
